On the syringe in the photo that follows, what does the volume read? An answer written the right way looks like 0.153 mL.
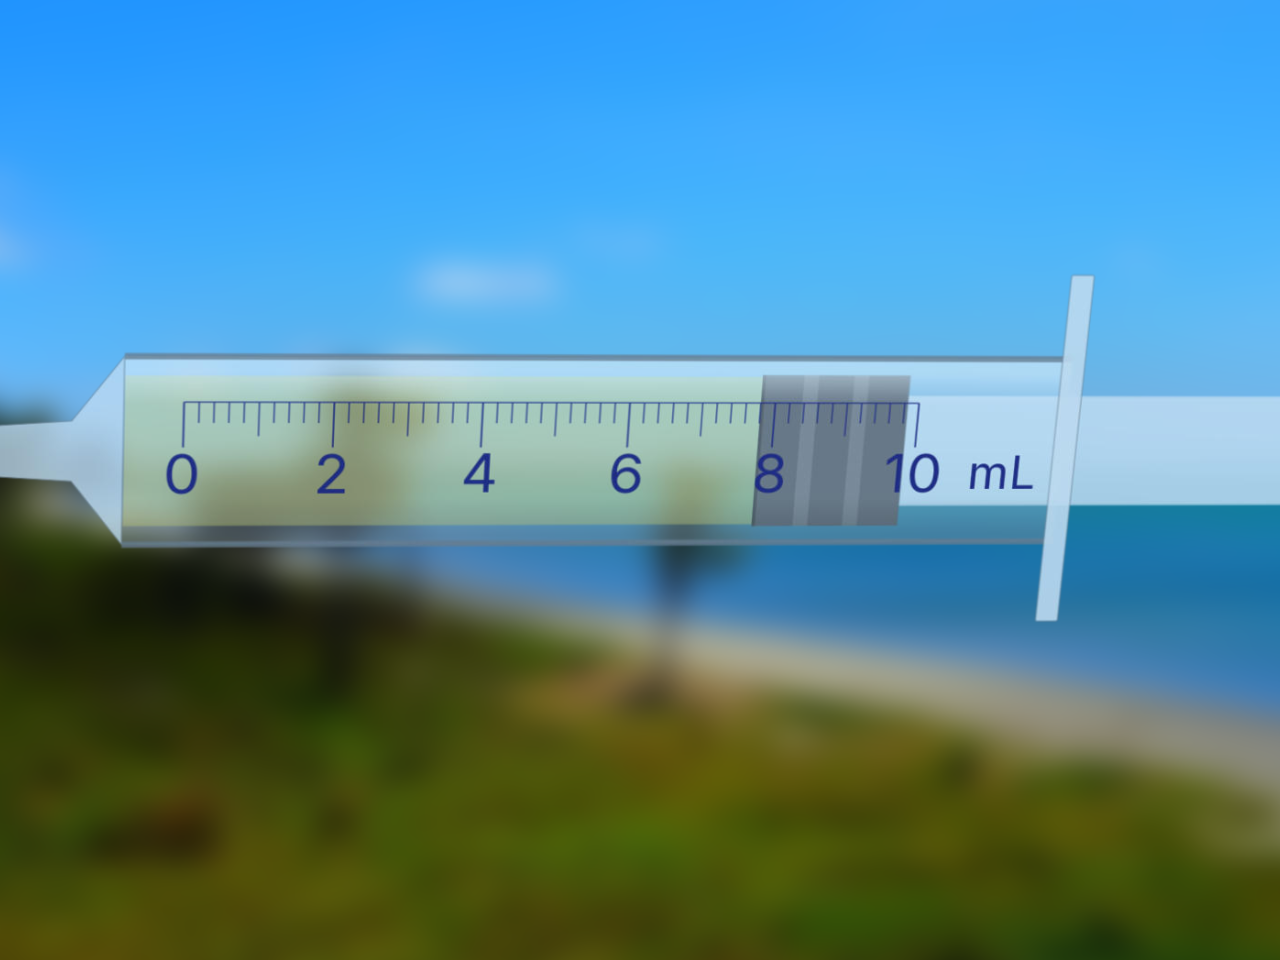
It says 7.8 mL
